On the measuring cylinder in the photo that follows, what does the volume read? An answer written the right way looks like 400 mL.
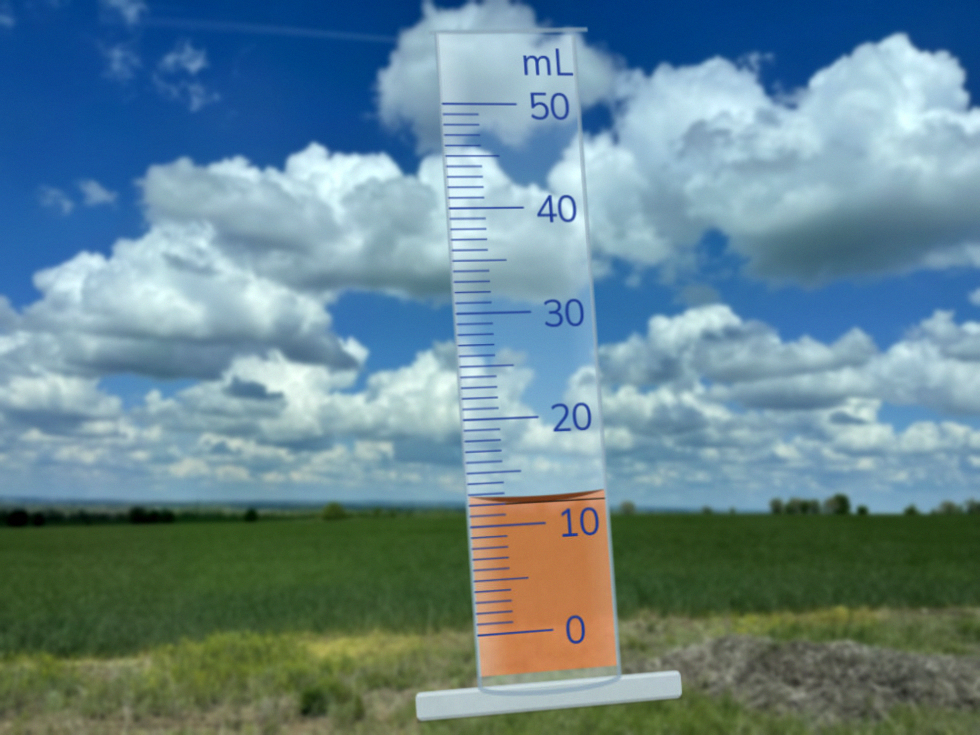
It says 12 mL
